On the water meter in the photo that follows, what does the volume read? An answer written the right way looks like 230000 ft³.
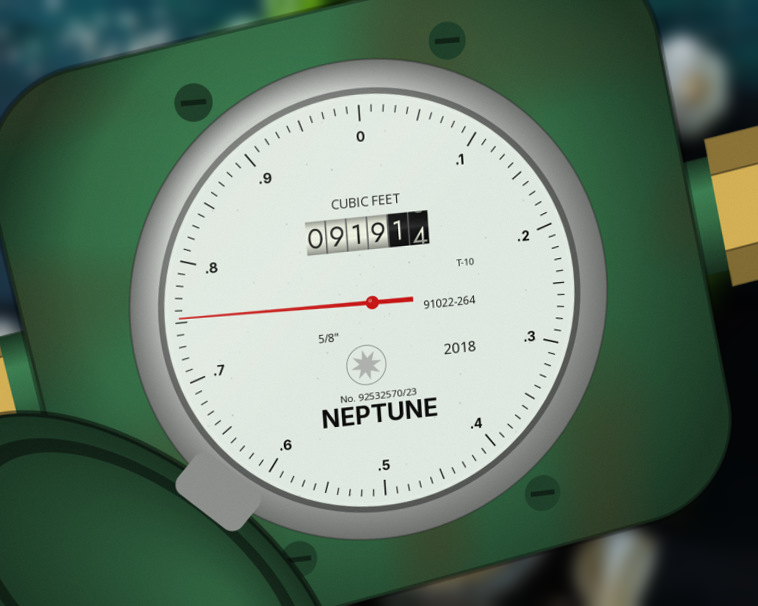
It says 91913.75 ft³
